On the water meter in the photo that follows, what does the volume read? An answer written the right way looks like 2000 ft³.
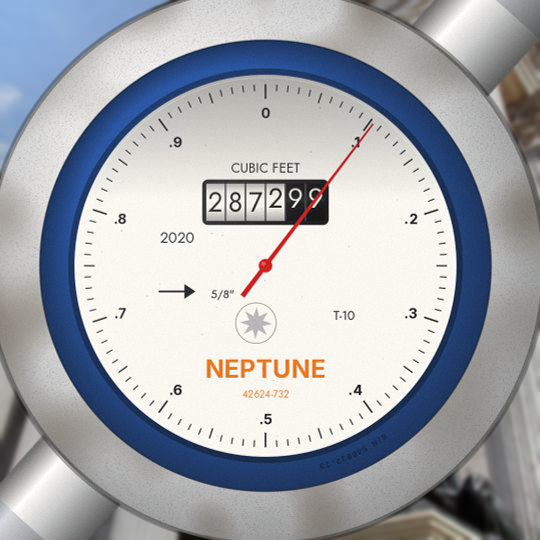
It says 287299.10 ft³
